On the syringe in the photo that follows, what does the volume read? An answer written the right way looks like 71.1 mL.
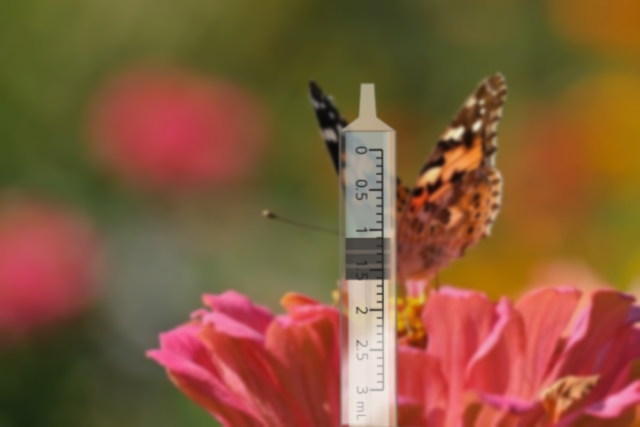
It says 1.1 mL
